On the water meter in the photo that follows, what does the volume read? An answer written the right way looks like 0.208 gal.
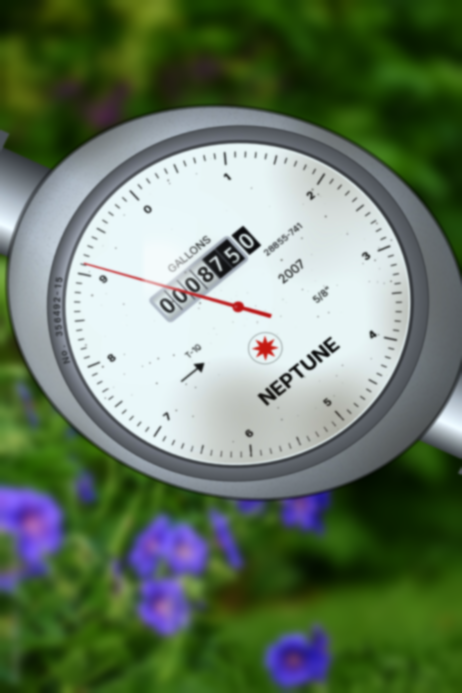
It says 8749.1 gal
